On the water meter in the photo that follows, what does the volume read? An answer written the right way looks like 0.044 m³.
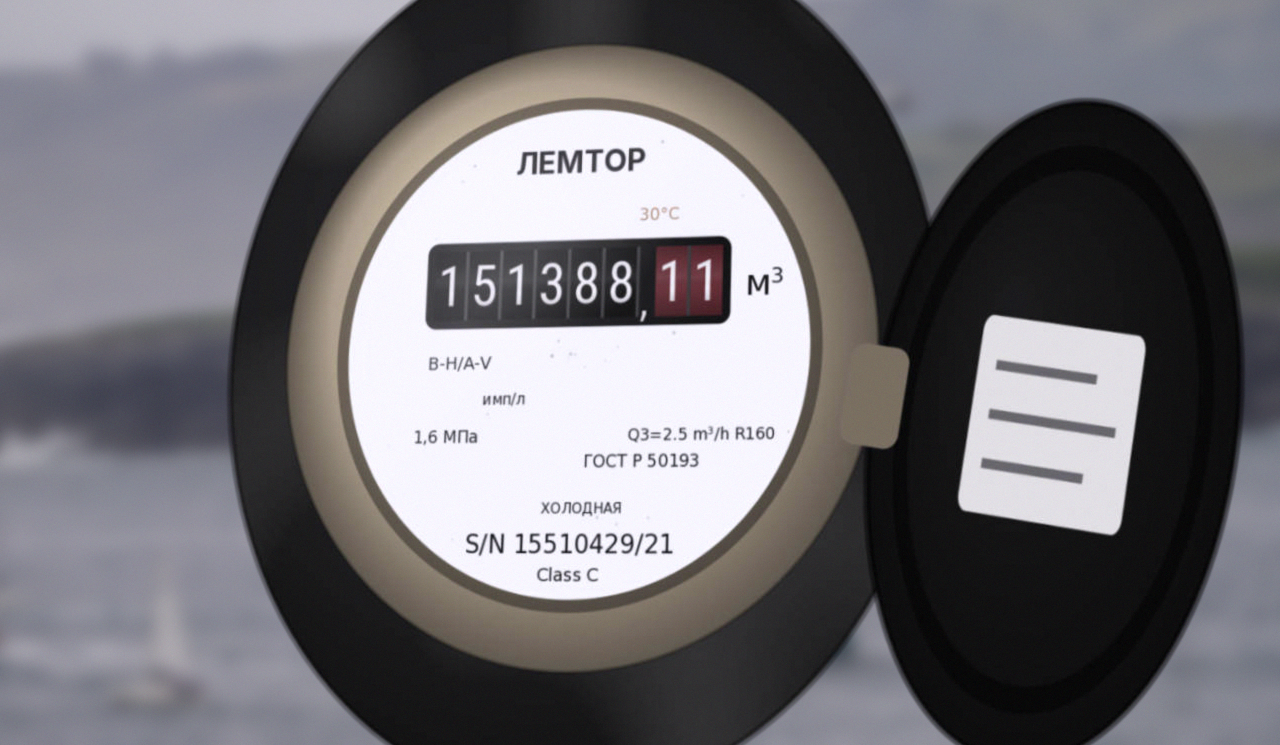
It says 151388.11 m³
